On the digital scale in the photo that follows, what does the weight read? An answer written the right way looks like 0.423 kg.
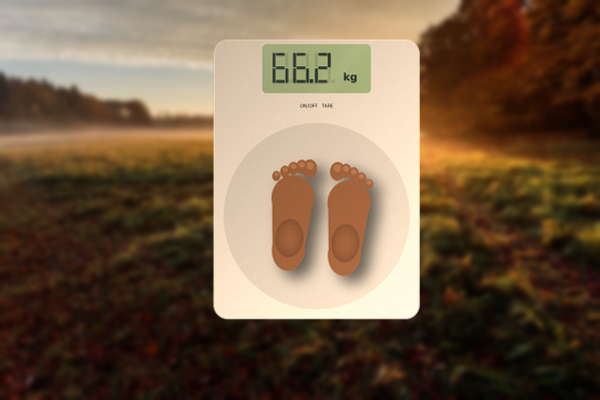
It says 66.2 kg
